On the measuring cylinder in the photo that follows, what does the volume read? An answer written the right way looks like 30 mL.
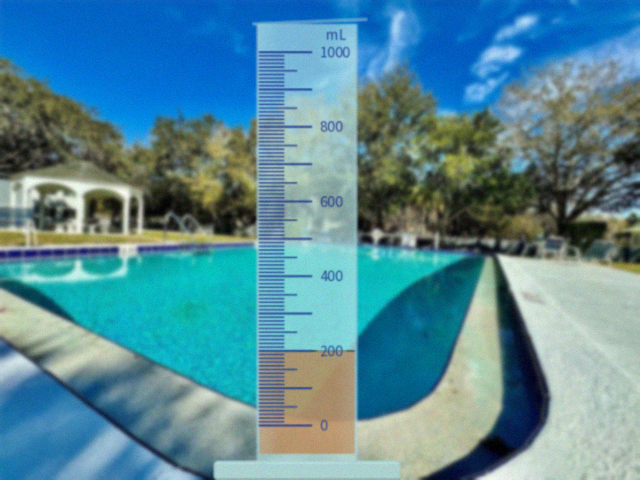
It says 200 mL
